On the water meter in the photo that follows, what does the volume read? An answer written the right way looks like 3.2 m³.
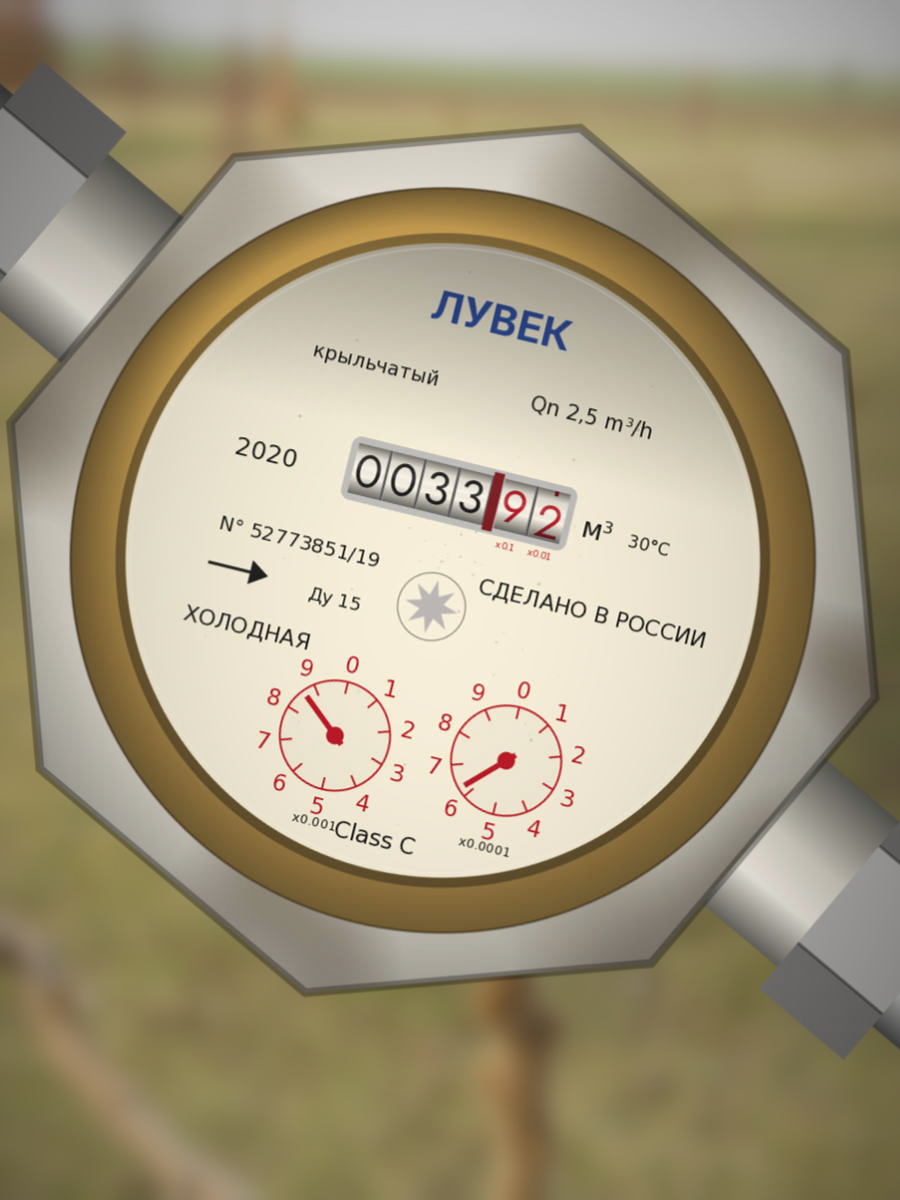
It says 33.9186 m³
